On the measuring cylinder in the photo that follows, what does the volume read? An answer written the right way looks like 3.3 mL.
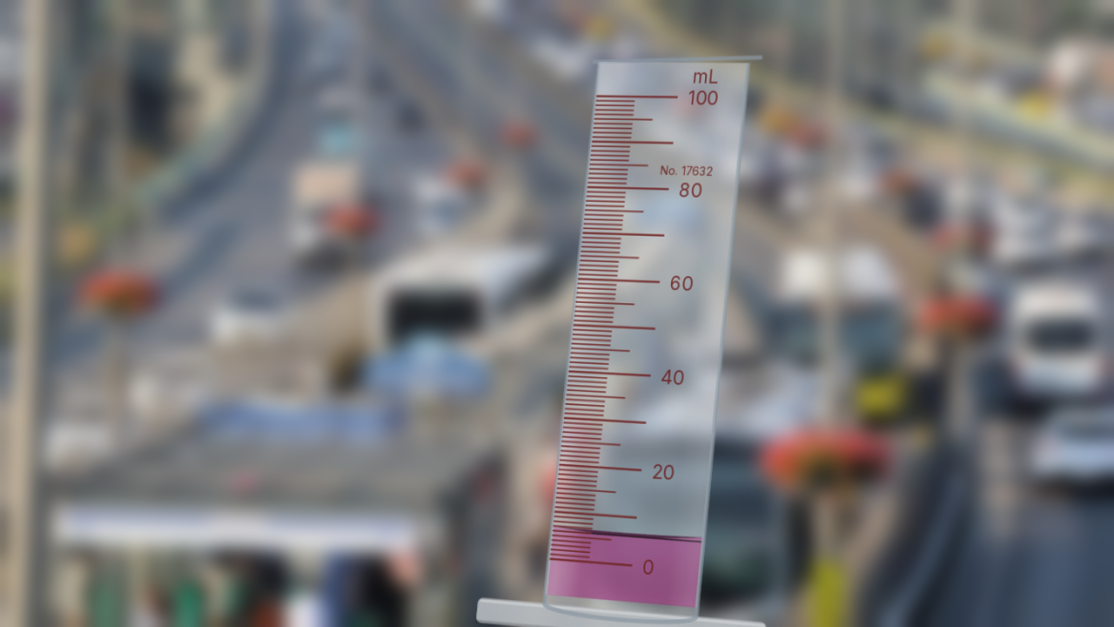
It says 6 mL
